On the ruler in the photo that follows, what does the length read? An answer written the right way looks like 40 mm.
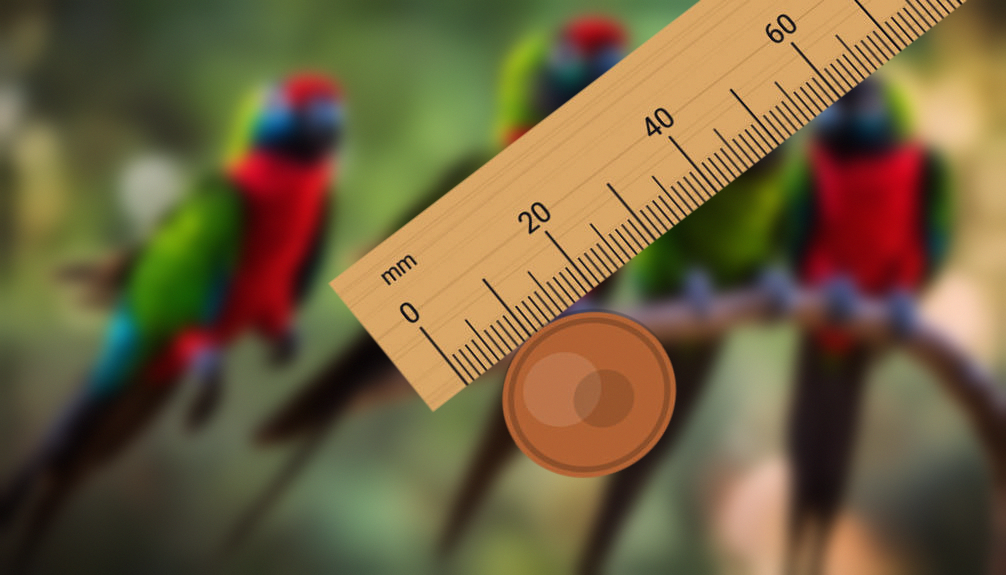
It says 22 mm
